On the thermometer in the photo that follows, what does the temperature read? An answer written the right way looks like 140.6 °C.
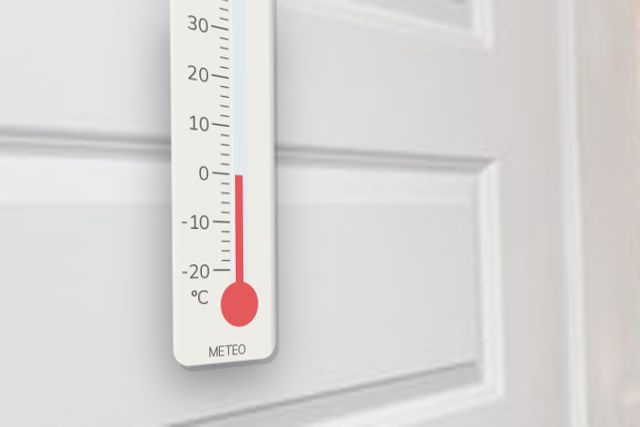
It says 0 °C
